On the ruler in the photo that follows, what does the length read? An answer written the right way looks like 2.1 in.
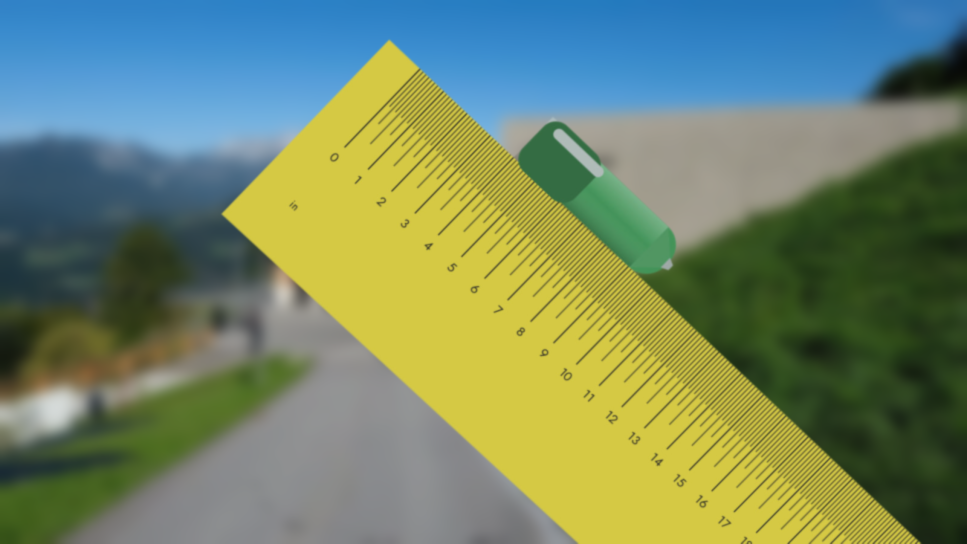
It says 6 in
